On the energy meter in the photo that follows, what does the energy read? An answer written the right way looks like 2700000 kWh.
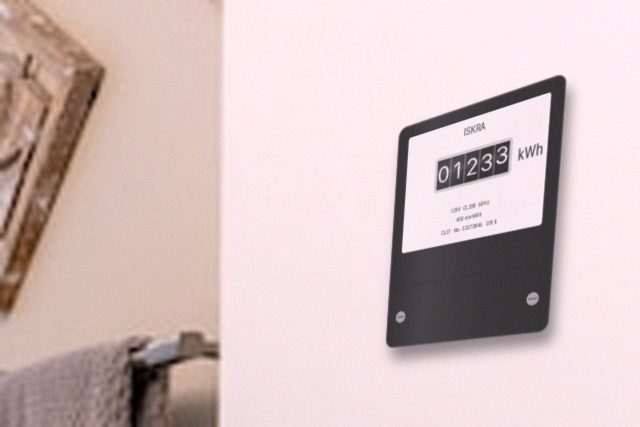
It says 1233 kWh
